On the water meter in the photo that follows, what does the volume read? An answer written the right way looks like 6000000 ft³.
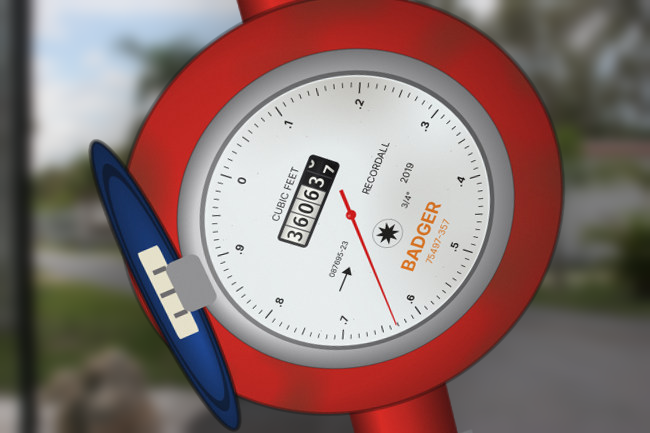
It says 360636.63 ft³
